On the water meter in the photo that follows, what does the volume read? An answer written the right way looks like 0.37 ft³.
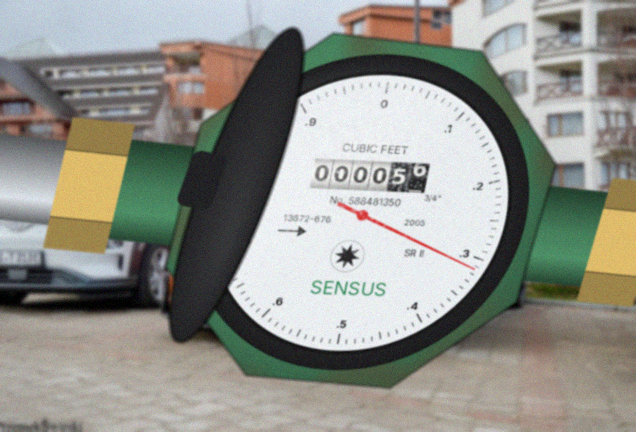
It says 56.31 ft³
